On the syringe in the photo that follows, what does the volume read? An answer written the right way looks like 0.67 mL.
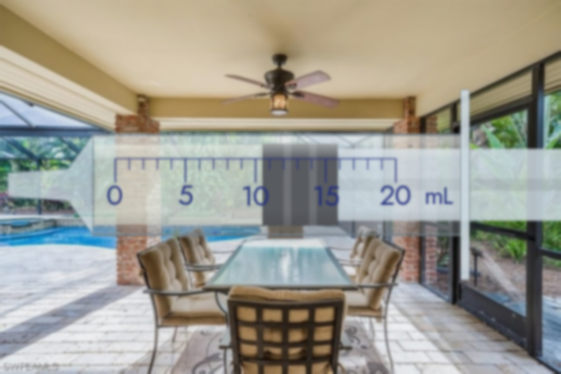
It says 10.5 mL
